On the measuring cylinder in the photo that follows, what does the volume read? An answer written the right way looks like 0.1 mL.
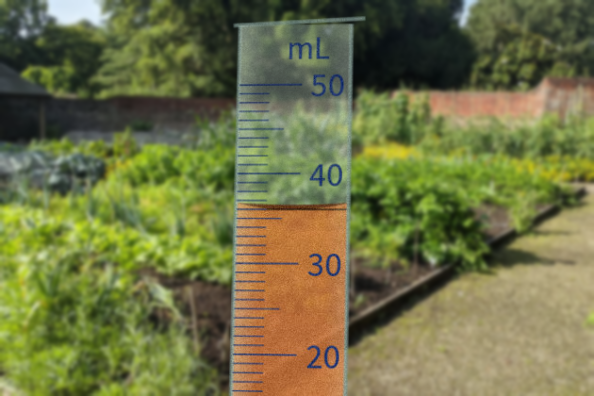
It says 36 mL
